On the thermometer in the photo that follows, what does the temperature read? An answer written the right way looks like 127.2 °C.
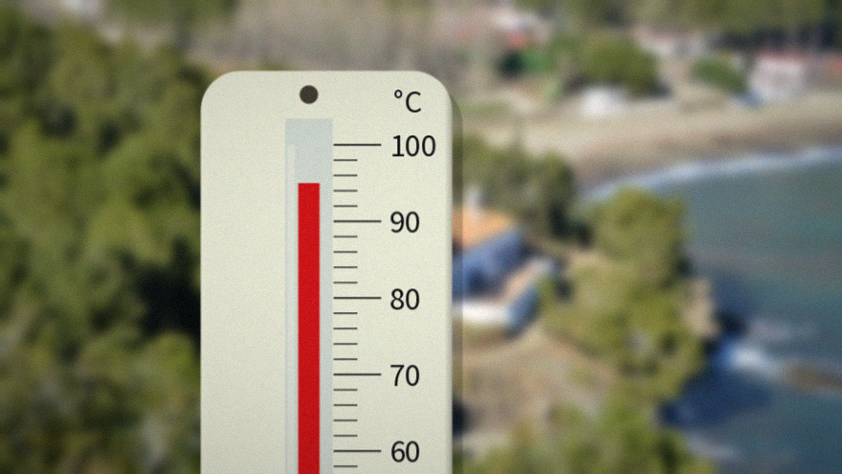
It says 95 °C
